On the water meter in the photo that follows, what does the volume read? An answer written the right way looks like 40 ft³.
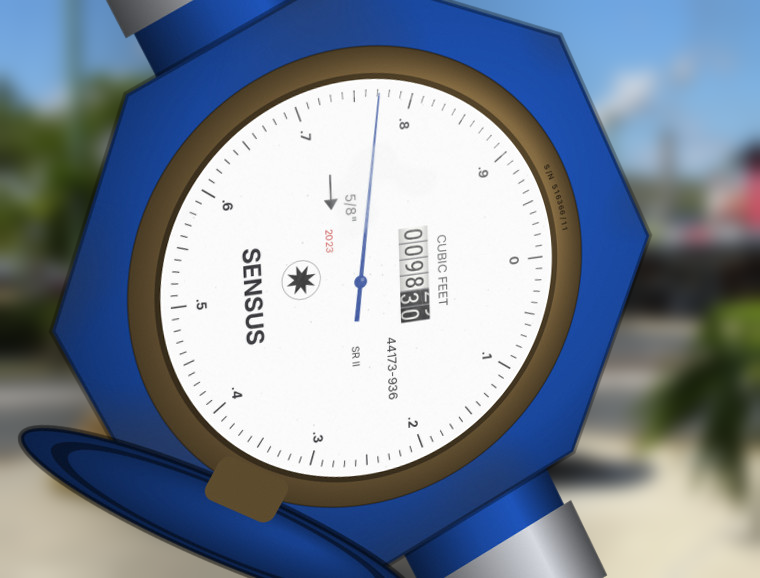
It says 9829.77 ft³
